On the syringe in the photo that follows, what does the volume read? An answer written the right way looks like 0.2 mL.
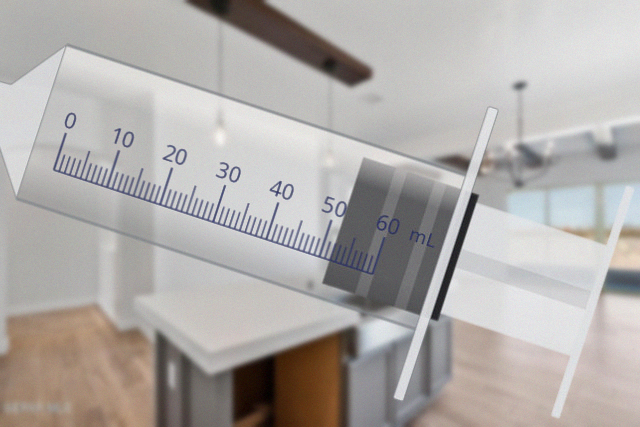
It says 52 mL
